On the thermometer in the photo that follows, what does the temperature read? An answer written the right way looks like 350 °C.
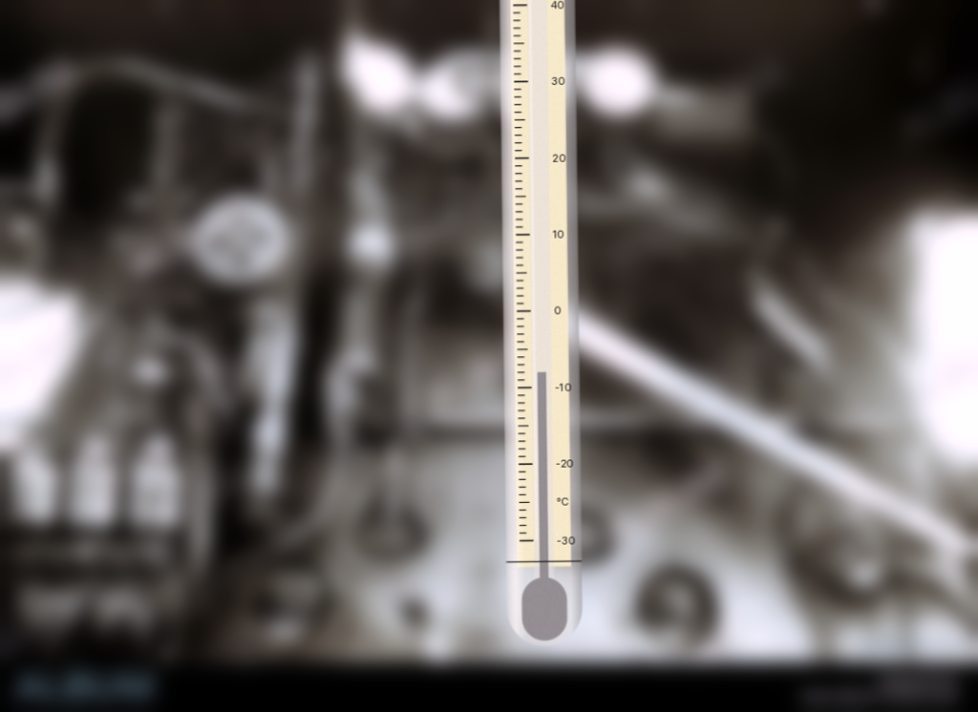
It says -8 °C
